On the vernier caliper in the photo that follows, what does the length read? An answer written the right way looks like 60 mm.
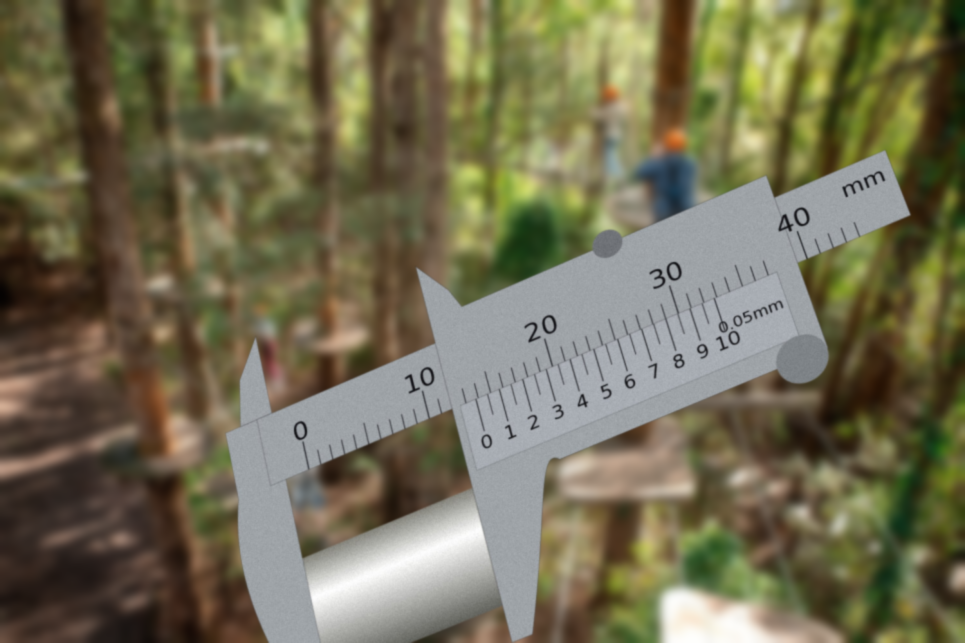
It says 13.8 mm
